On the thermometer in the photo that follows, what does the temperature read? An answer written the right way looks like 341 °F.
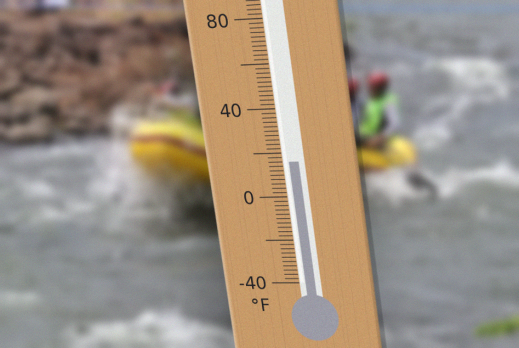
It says 16 °F
